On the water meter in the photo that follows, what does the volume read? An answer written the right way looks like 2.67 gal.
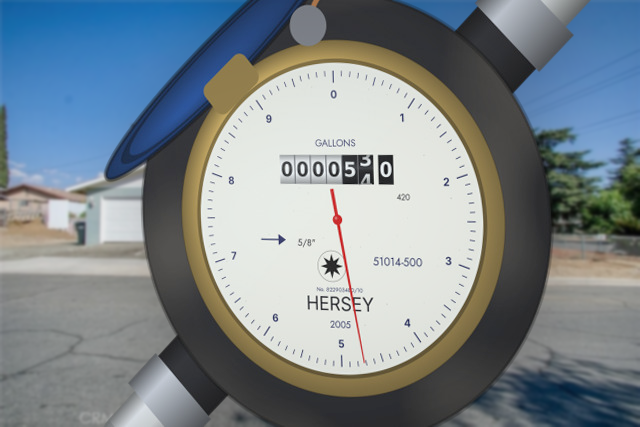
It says 534.7 gal
